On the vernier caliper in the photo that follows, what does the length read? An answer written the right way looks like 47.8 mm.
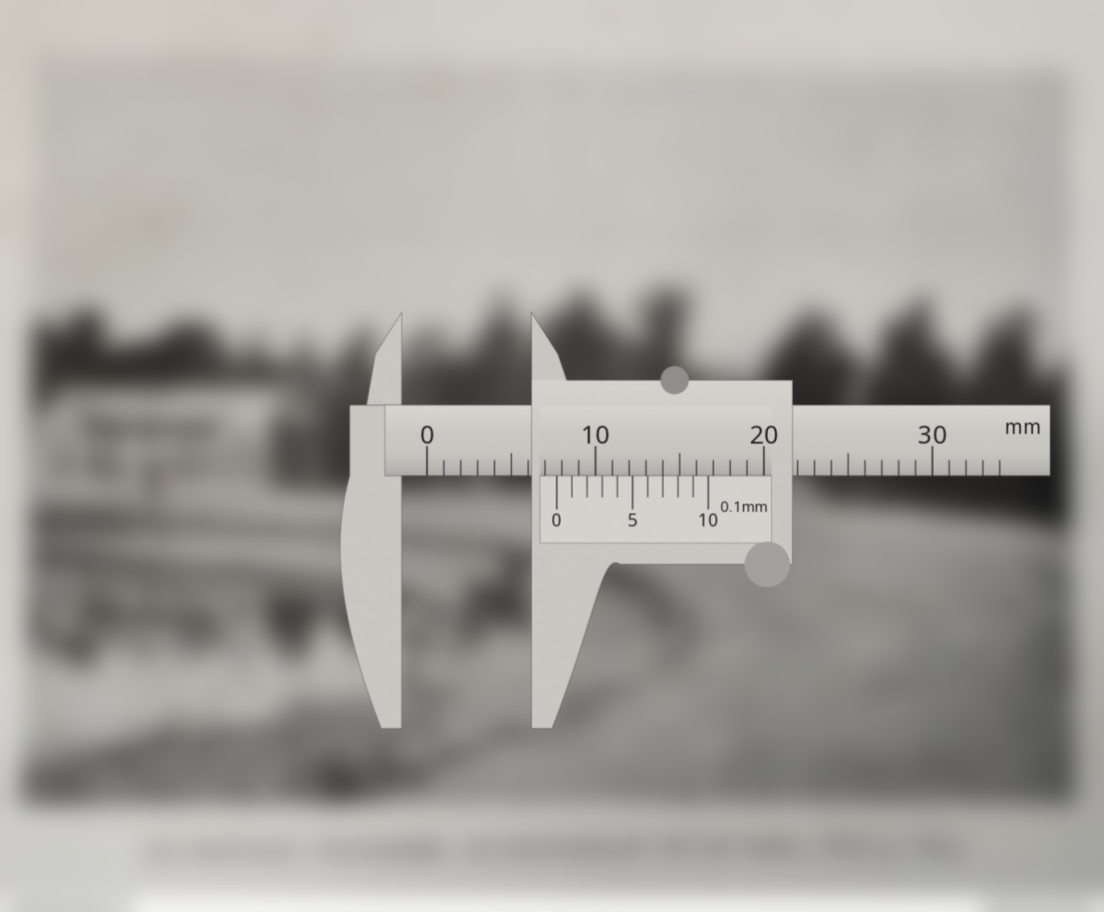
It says 7.7 mm
